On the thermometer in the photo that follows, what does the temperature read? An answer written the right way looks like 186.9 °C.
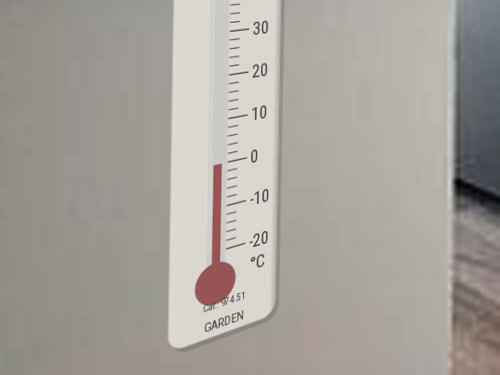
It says 0 °C
